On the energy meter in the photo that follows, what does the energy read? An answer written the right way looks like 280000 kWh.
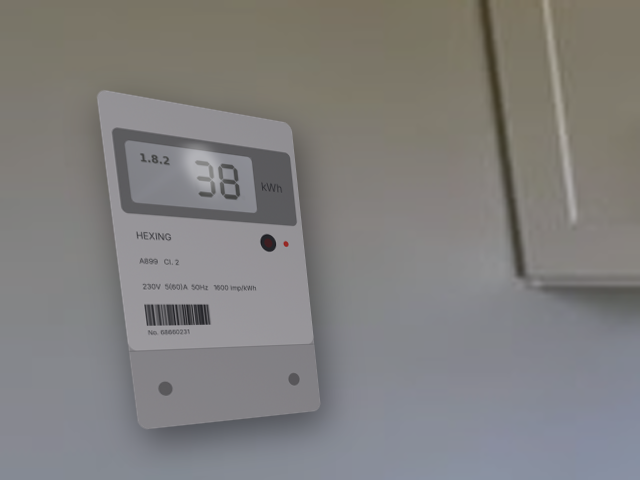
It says 38 kWh
